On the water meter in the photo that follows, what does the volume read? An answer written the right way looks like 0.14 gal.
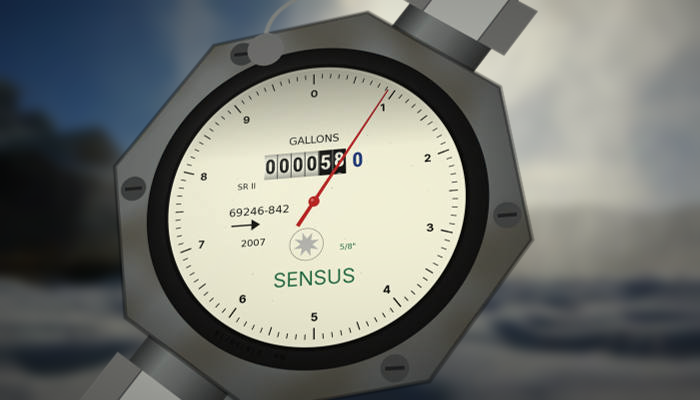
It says 580.9 gal
